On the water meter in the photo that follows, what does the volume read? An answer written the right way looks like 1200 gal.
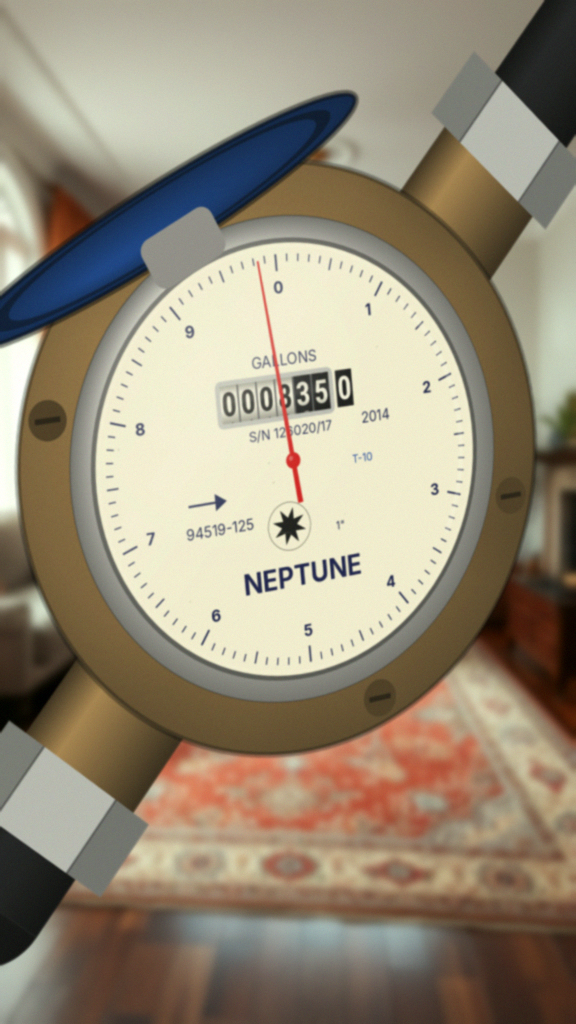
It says 8349.8 gal
